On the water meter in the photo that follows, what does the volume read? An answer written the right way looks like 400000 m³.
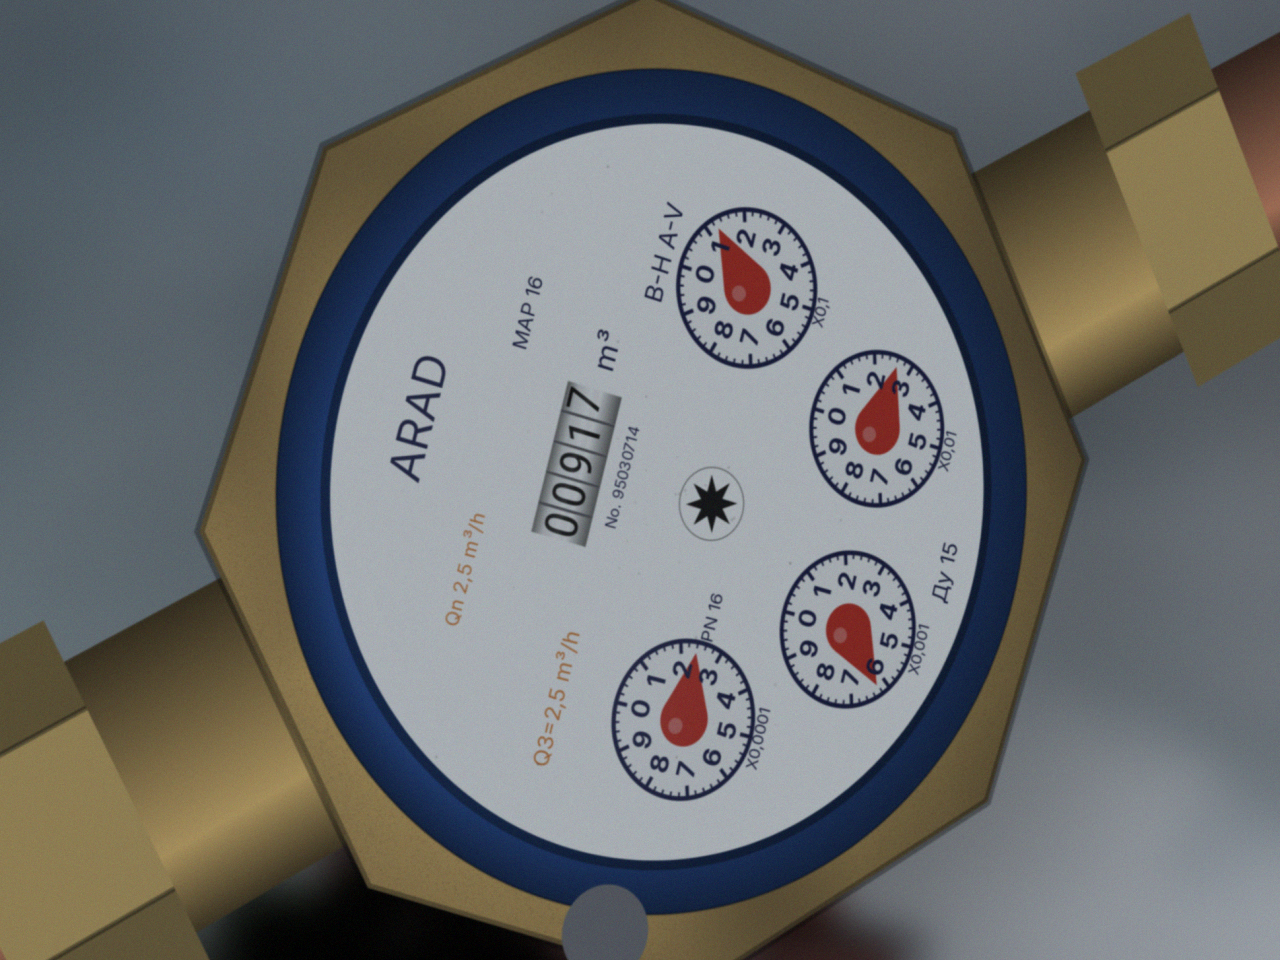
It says 917.1262 m³
